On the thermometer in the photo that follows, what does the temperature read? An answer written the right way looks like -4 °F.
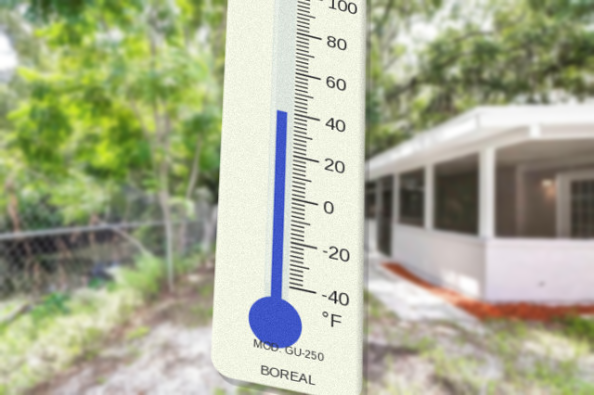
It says 40 °F
